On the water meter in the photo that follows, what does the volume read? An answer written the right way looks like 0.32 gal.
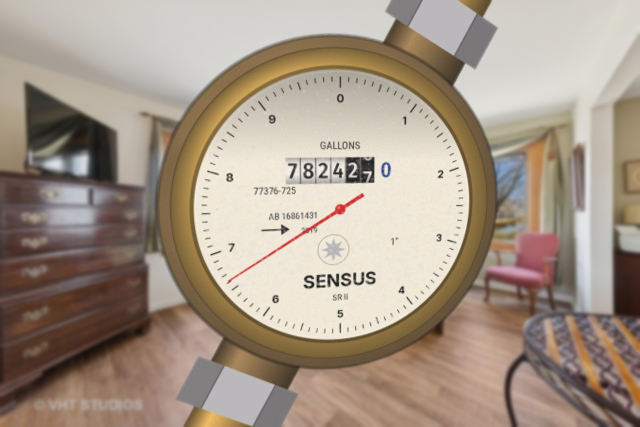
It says 7824266.6 gal
